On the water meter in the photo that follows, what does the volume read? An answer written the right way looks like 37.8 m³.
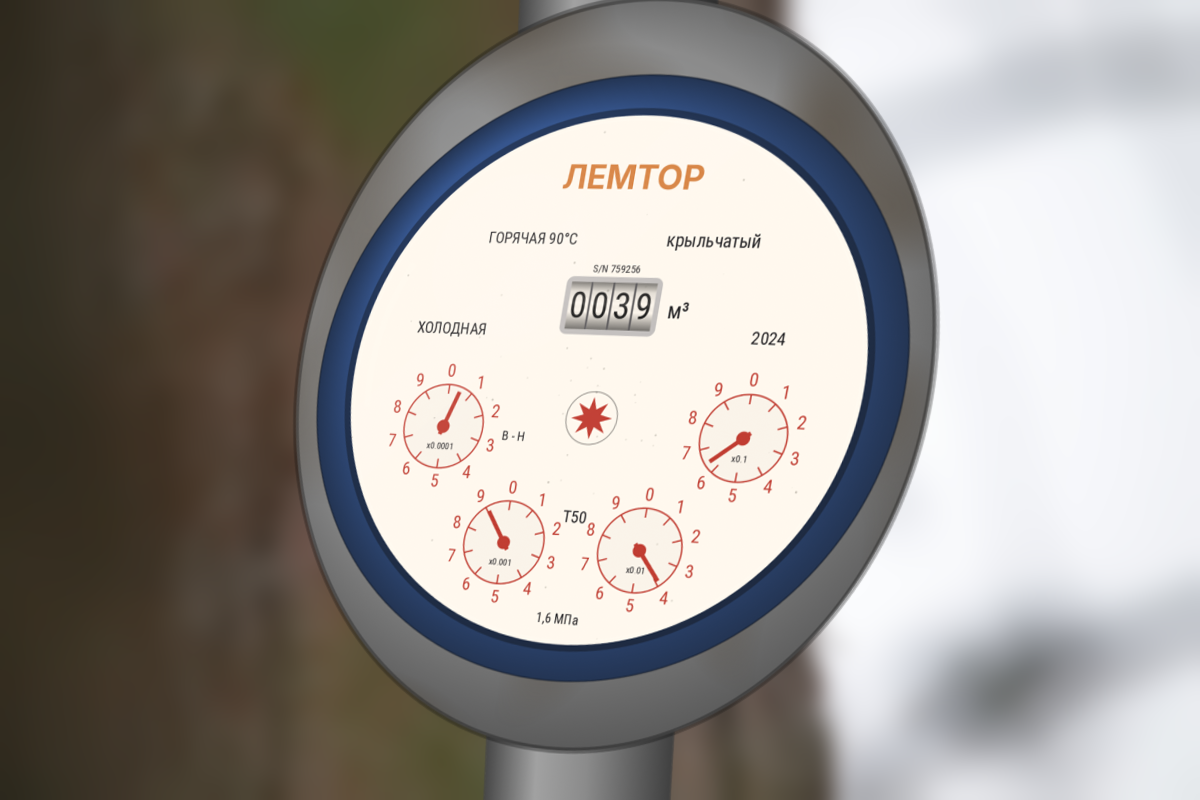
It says 39.6390 m³
